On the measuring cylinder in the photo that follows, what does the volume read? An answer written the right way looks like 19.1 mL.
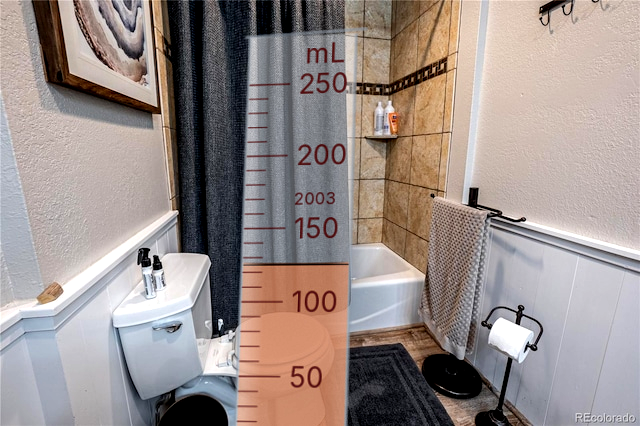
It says 125 mL
